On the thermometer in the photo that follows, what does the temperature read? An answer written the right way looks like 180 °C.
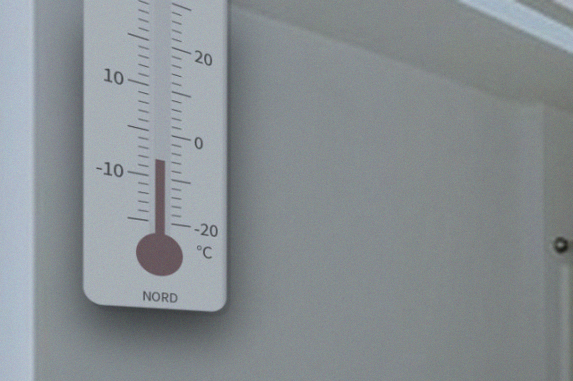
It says -6 °C
